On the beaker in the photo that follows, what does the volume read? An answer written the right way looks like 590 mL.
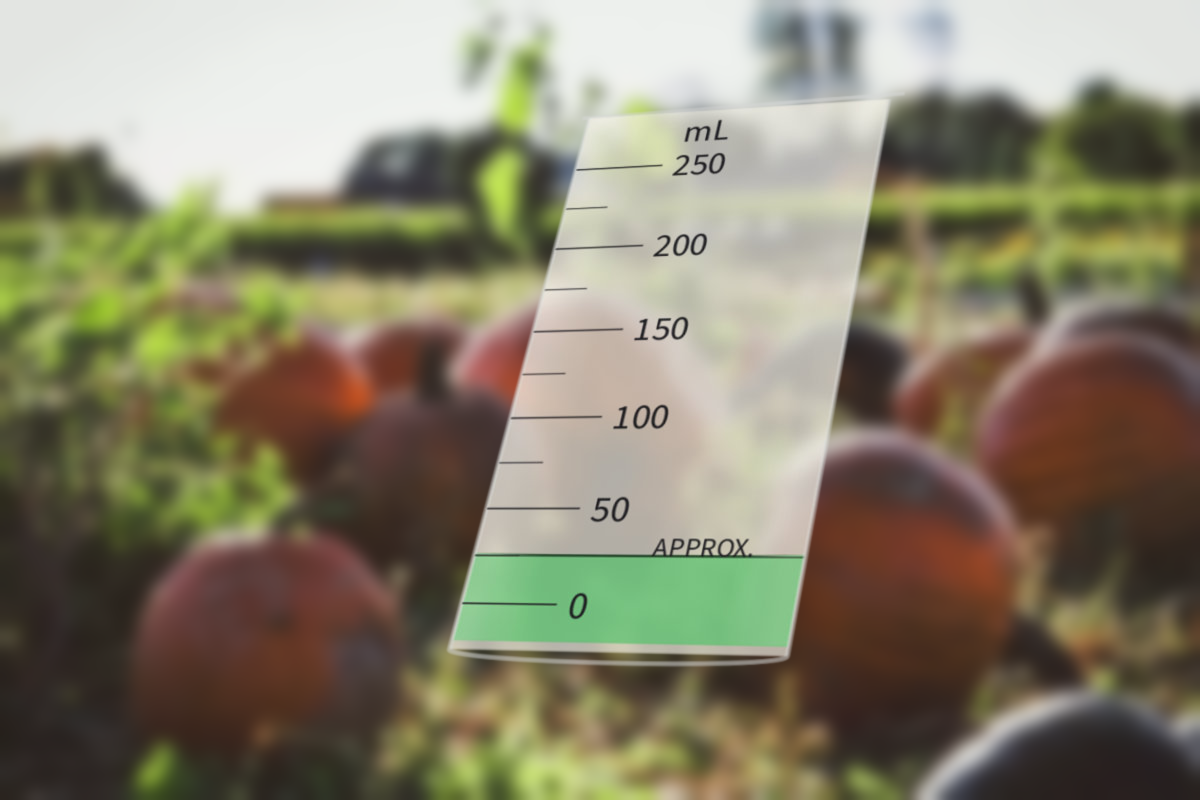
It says 25 mL
